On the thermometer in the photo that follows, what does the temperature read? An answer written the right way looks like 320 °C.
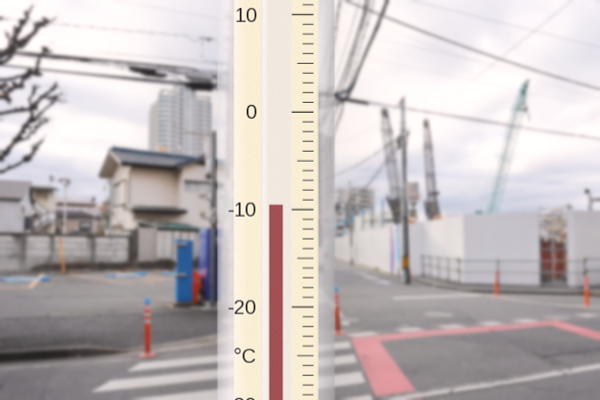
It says -9.5 °C
